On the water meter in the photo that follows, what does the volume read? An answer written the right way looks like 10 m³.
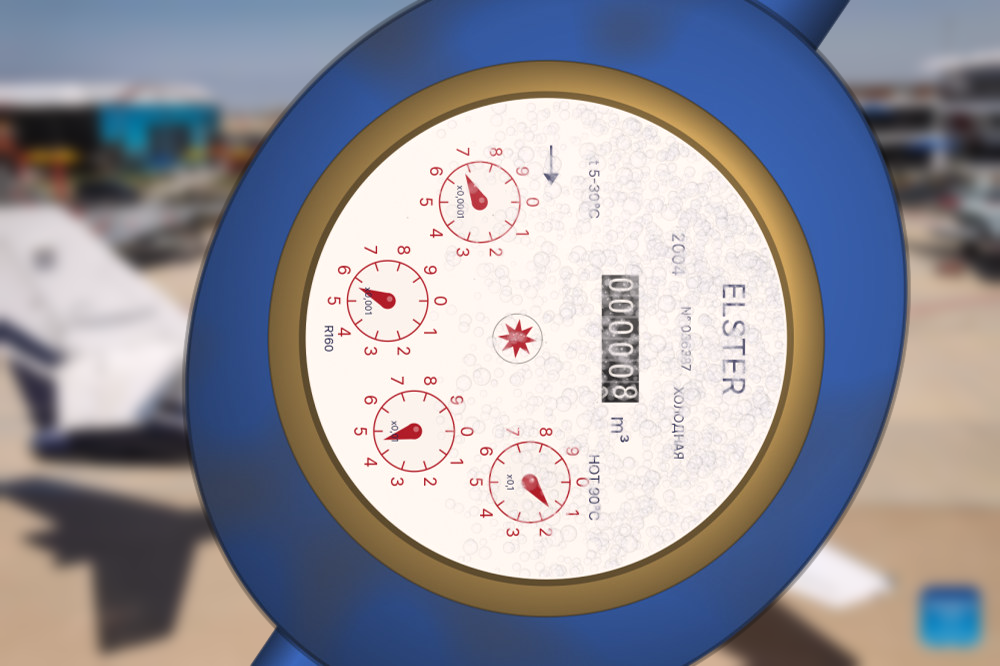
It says 8.1456 m³
